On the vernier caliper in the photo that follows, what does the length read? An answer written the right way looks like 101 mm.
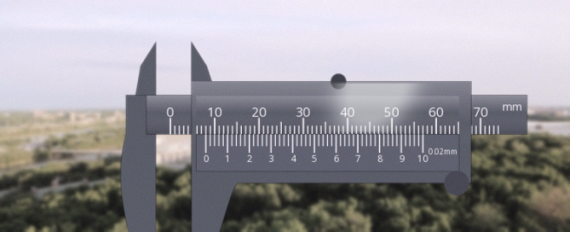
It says 8.0 mm
